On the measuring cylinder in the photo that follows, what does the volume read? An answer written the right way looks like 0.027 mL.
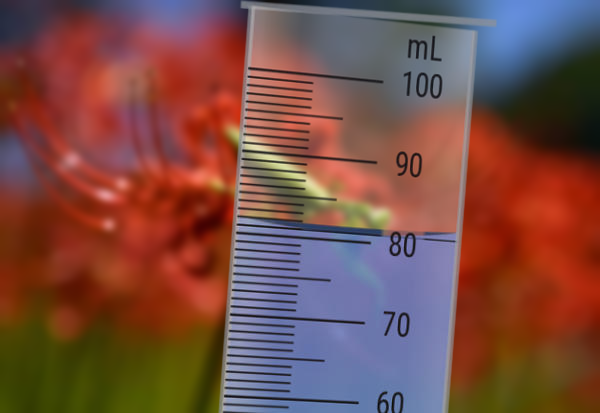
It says 81 mL
